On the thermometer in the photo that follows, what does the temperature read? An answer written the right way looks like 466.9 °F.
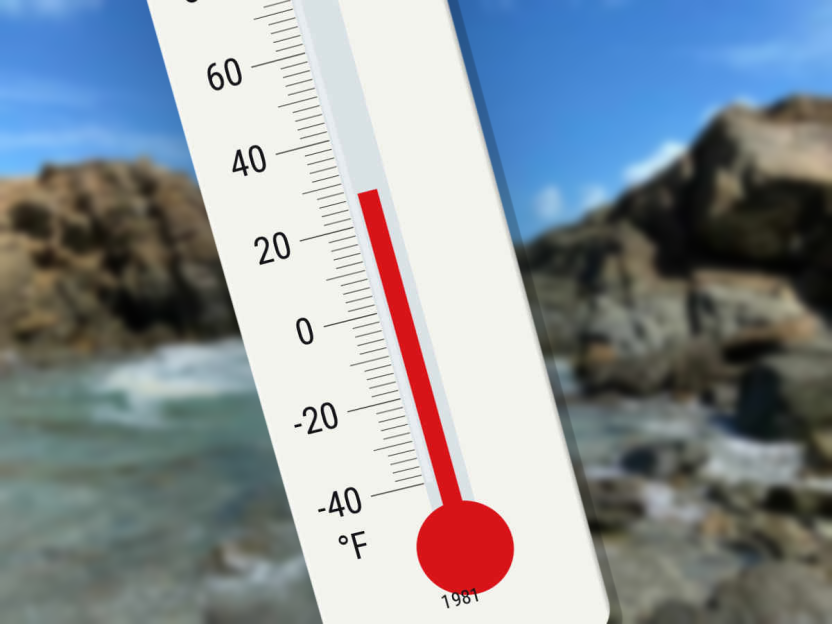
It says 27 °F
